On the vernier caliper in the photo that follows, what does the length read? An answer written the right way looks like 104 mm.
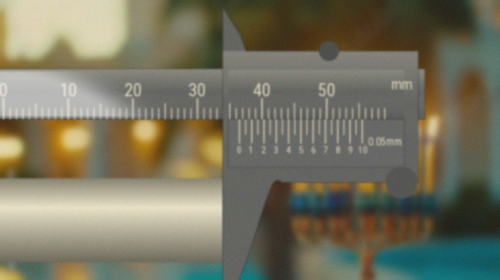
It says 36.5 mm
